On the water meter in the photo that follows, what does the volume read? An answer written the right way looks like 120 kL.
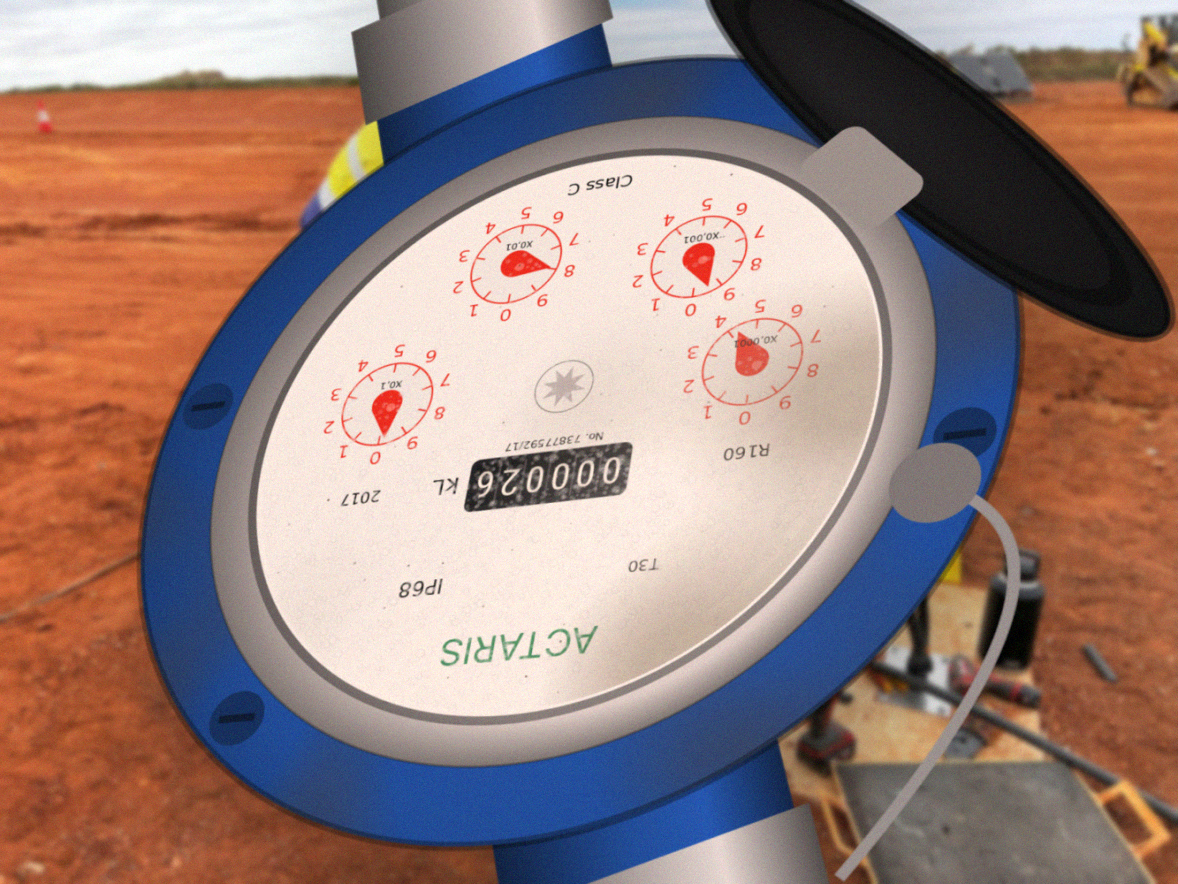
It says 25.9794 kL
